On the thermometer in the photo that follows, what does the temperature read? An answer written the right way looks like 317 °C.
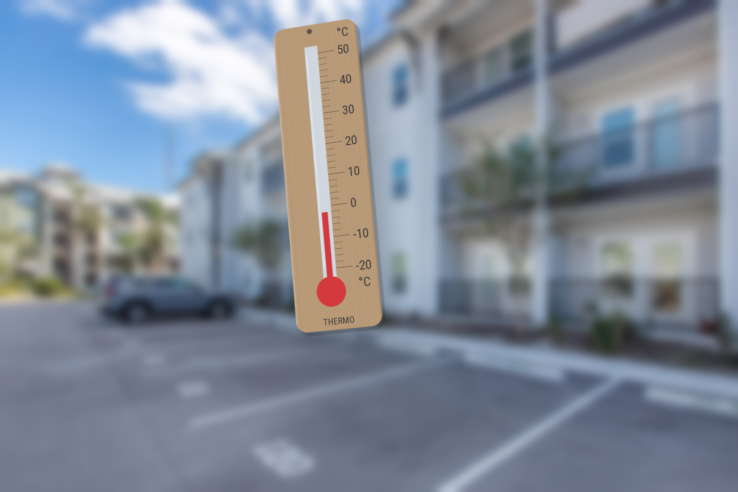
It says -2 °C
